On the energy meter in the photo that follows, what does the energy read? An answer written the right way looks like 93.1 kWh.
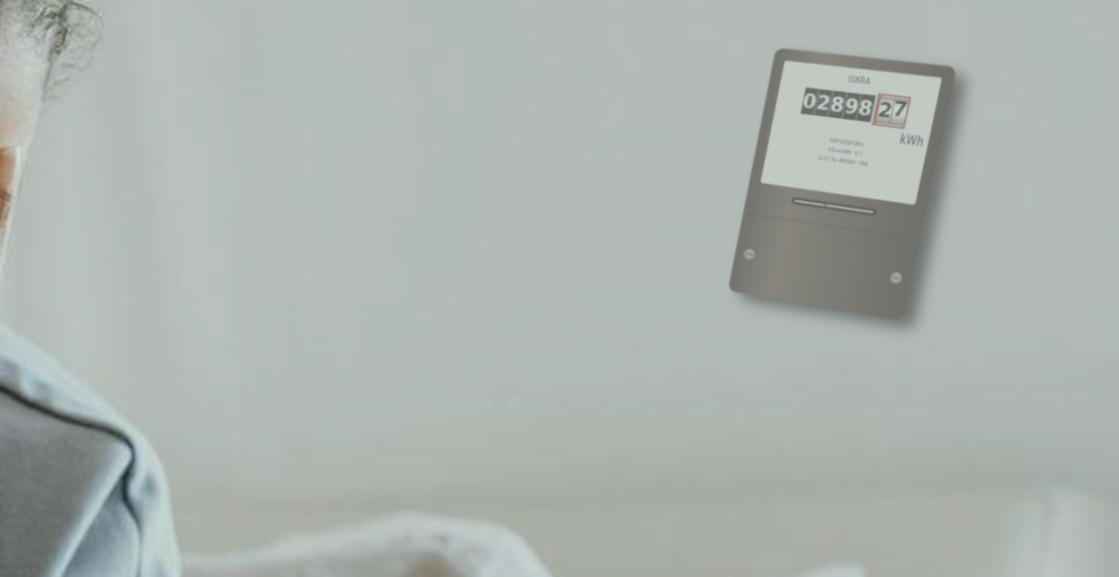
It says 2898.27 kWh
